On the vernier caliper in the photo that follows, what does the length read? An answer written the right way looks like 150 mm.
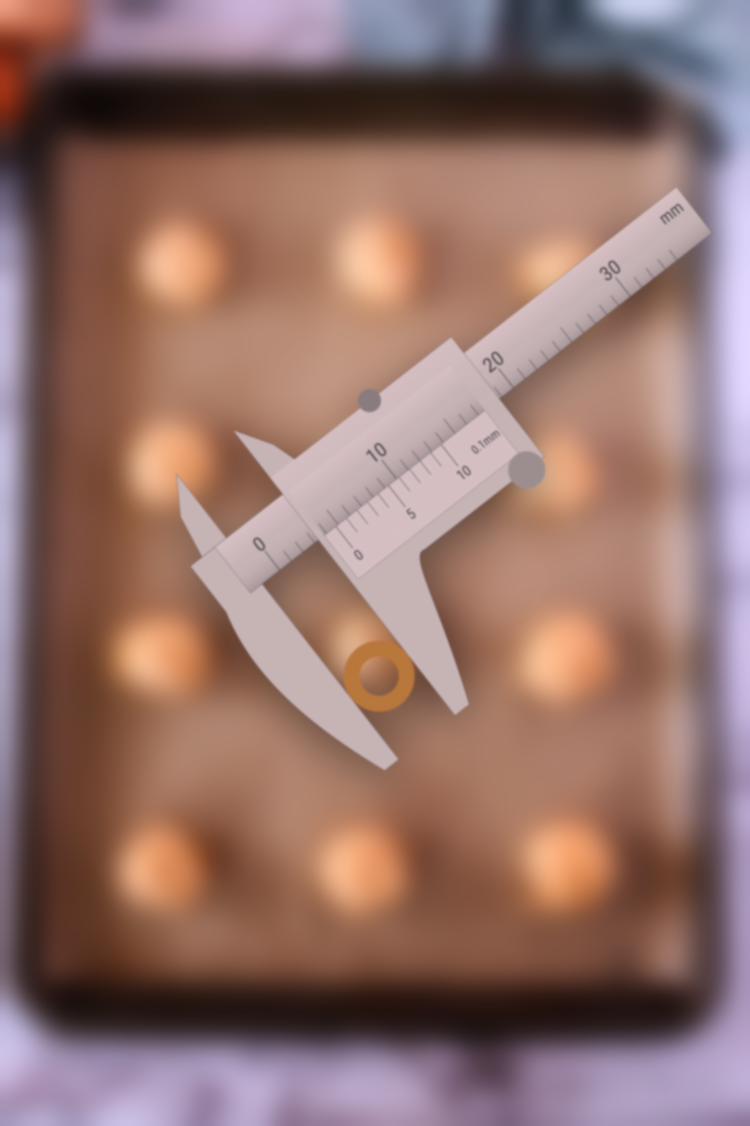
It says 4.8 mm
